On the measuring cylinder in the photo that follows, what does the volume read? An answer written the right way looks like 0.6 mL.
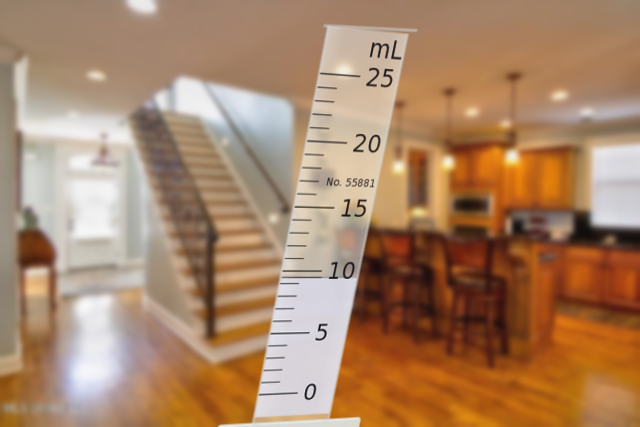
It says 9.5 mL
